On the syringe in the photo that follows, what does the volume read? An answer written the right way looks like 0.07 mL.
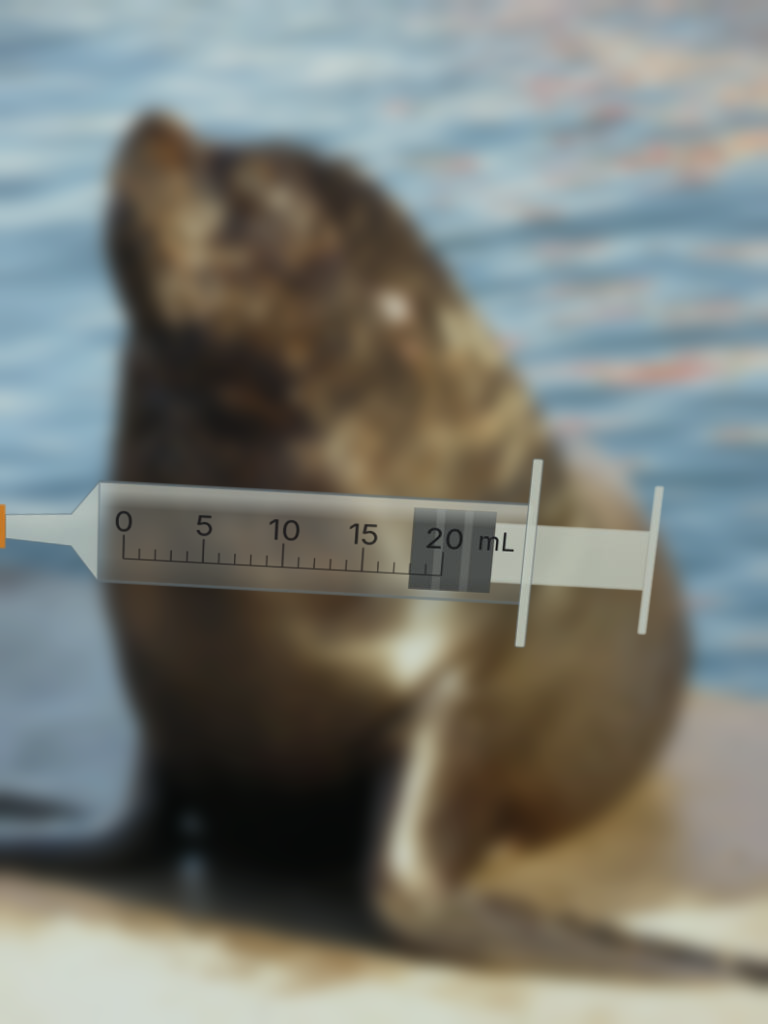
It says 18 mL
